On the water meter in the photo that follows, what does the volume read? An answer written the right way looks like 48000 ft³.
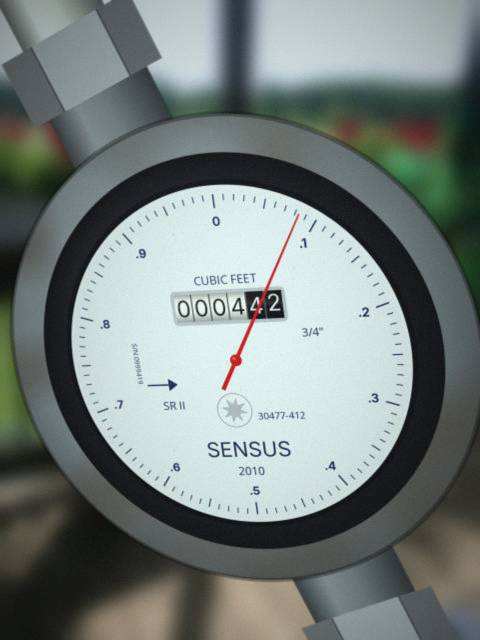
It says 442.08 ft³
